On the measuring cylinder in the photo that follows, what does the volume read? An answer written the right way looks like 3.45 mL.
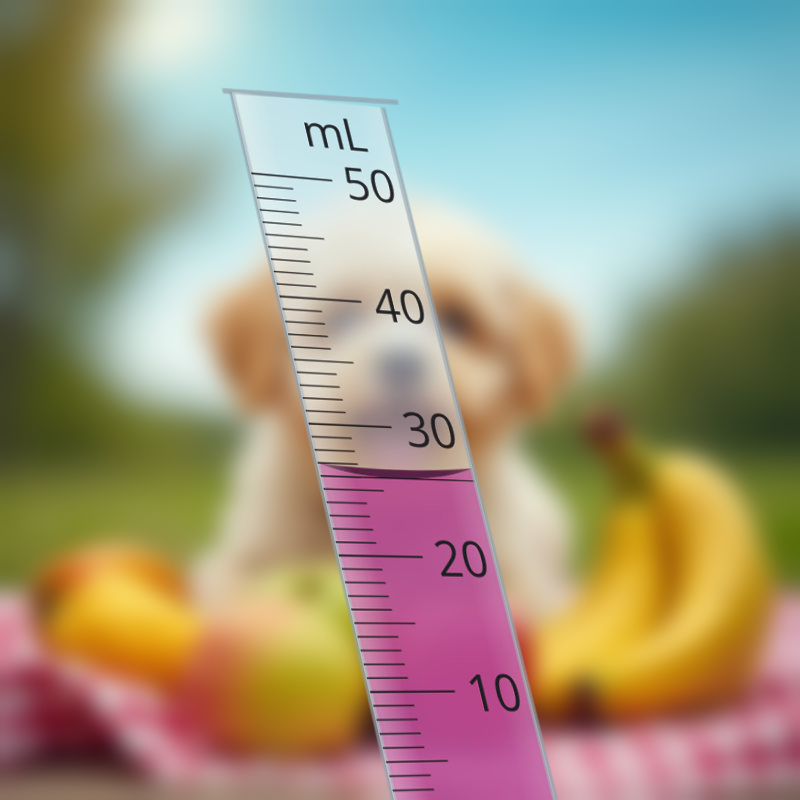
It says 26 mL
